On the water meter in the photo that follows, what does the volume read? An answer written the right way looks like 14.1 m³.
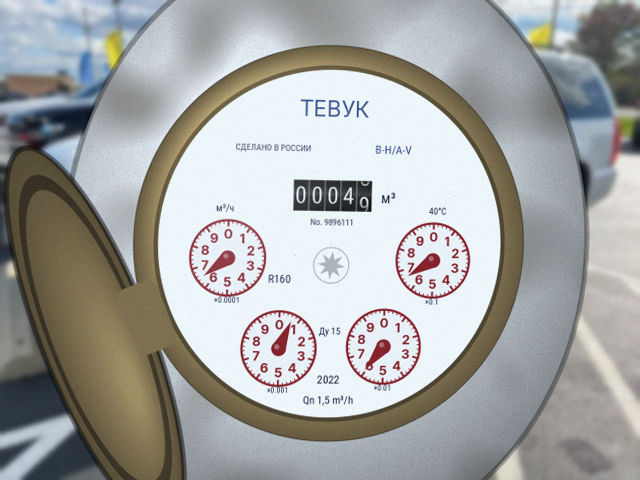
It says 48.6606 m³
